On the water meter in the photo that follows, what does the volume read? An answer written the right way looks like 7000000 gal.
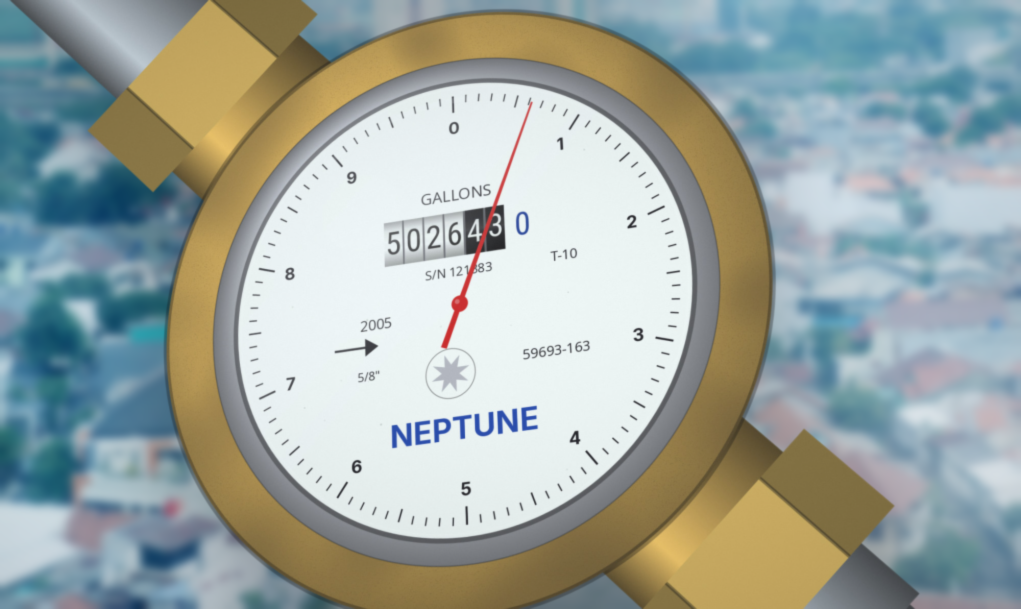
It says 5026430.6 gal
